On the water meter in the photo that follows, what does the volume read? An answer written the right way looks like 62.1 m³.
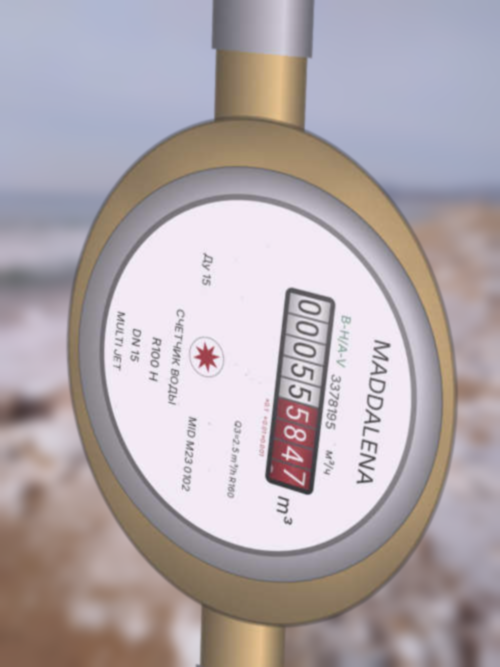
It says 55.5847 m³
